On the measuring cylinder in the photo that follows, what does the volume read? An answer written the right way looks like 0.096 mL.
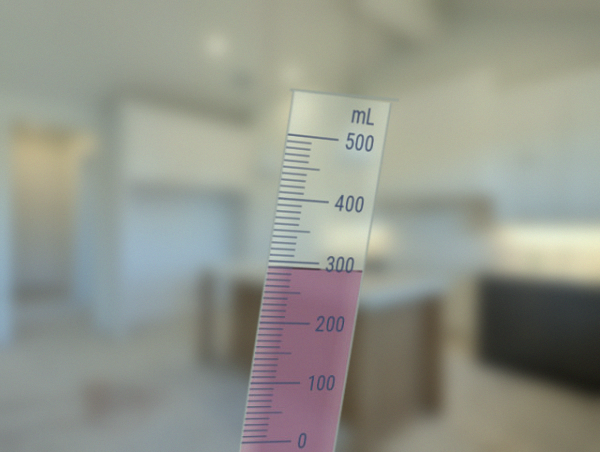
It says 290 mL
